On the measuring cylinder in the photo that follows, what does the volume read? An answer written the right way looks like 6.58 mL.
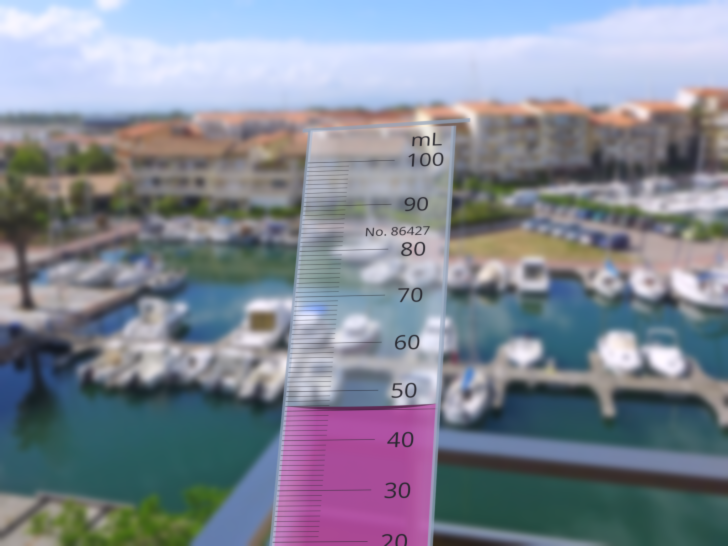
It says 46 mL
